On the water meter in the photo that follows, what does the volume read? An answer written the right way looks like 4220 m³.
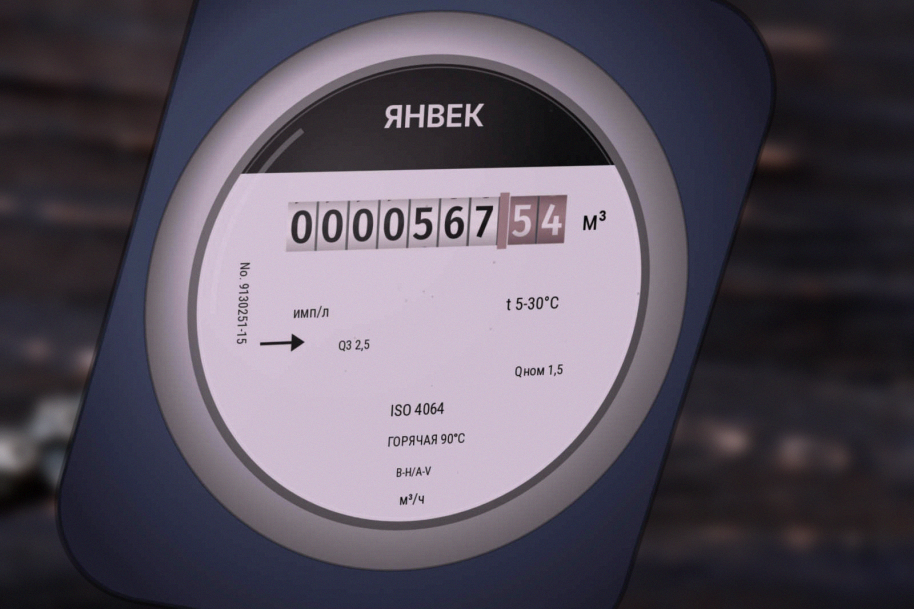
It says 567.54 m³
